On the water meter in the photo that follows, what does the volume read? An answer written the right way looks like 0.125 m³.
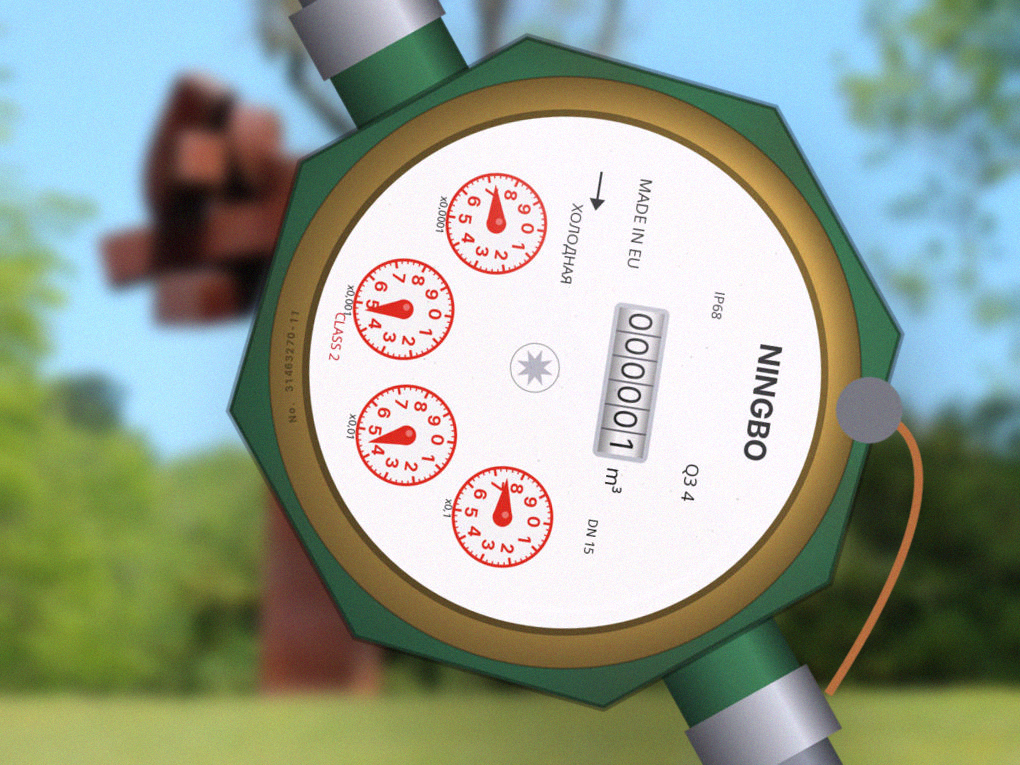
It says 1.7447 m³
